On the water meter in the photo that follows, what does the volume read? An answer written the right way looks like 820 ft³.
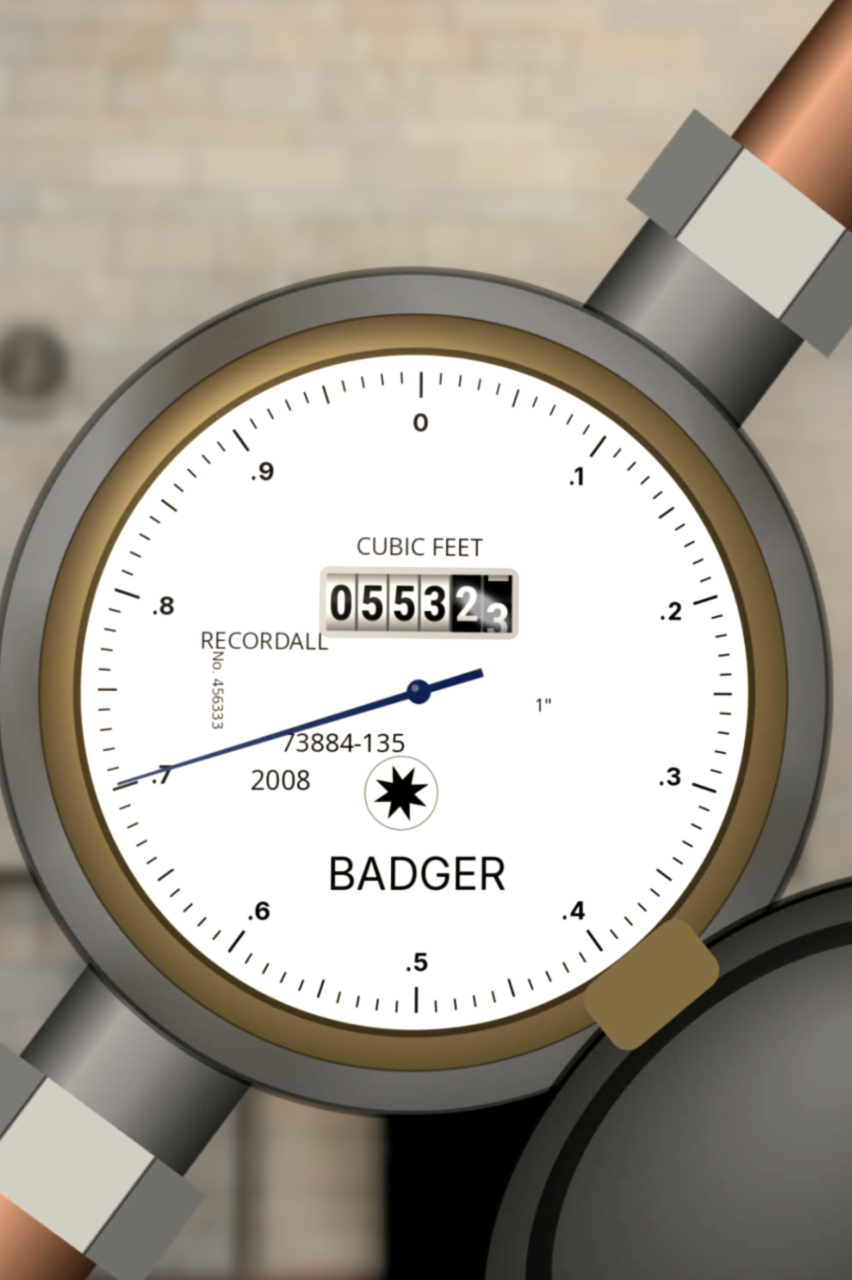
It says 55322.70 ft³
